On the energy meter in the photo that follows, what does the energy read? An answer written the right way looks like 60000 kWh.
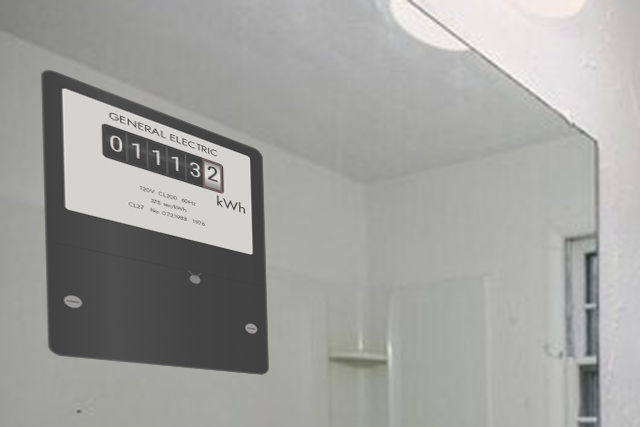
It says 1113.2 kWh
